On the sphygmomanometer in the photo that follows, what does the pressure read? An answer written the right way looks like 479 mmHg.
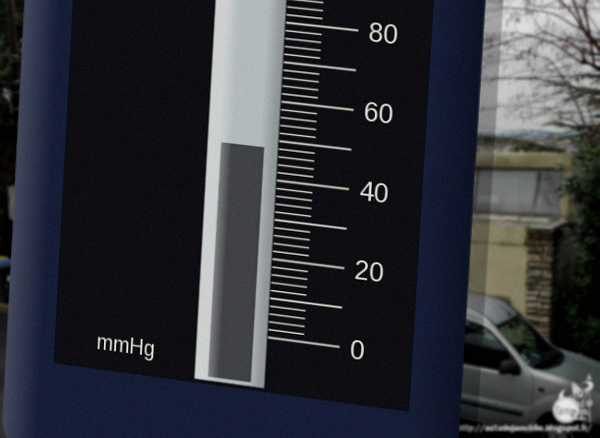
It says 48 mmHg
